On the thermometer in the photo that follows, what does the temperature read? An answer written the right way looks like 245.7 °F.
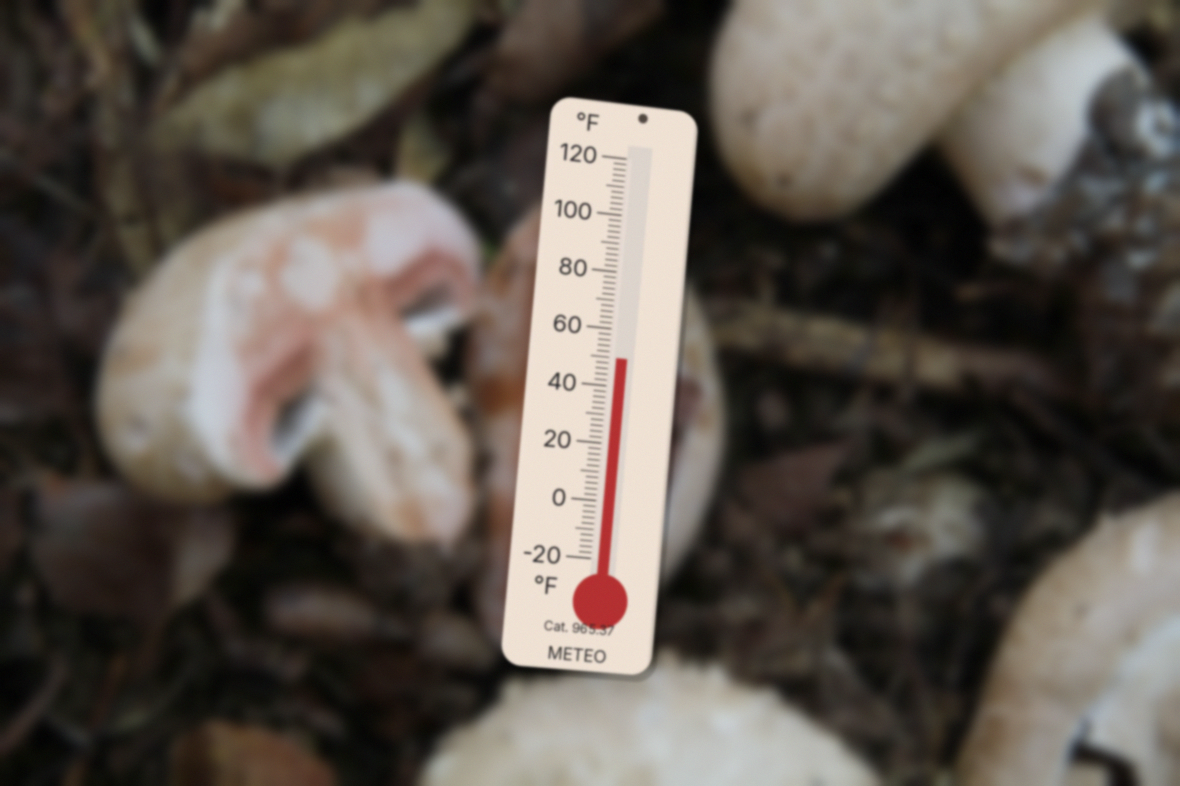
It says 50 °F
